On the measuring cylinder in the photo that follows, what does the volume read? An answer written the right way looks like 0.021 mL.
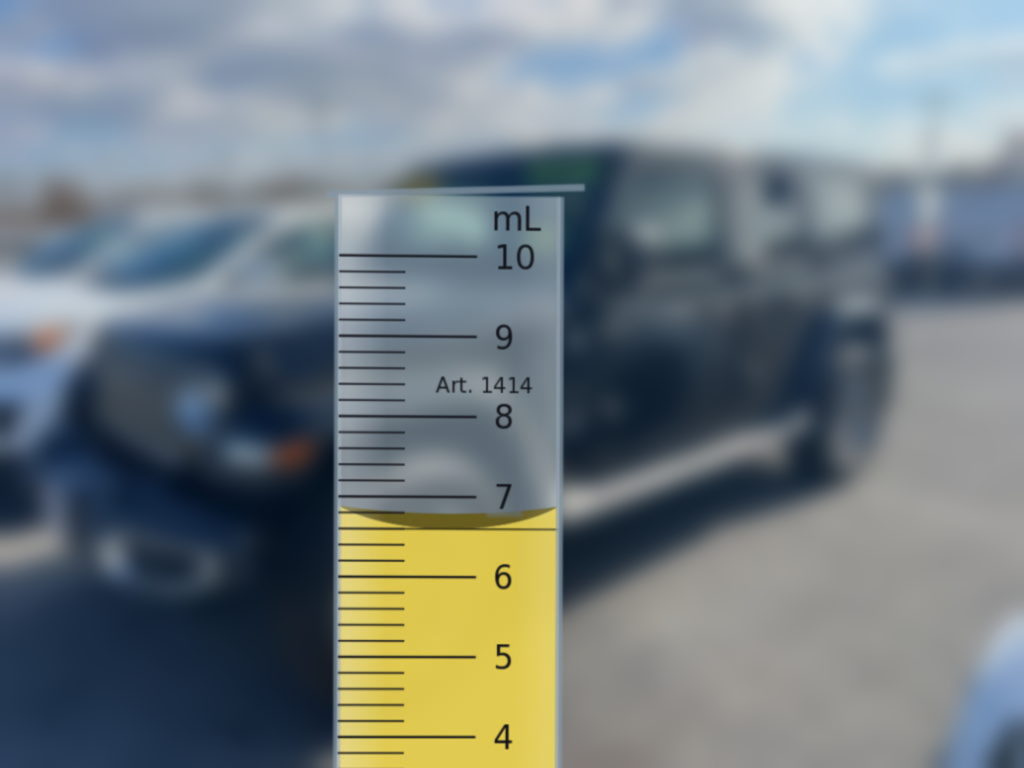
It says 6.6 mL
